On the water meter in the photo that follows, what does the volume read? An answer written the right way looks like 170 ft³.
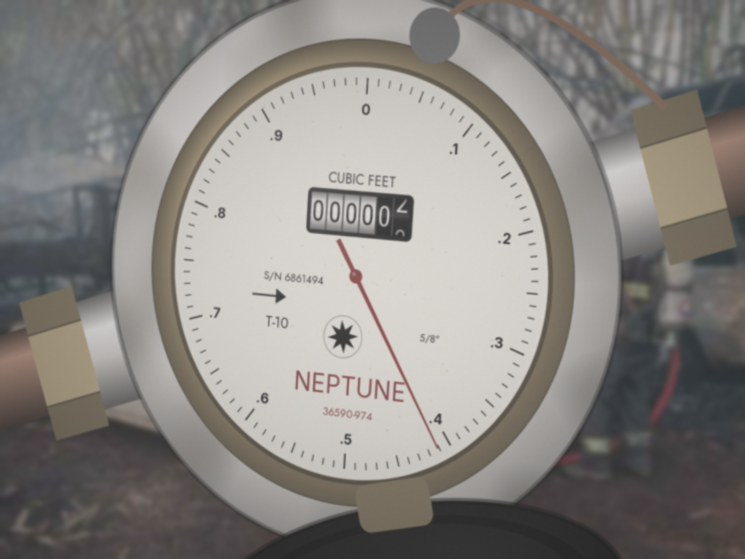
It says 2.41 ft³
